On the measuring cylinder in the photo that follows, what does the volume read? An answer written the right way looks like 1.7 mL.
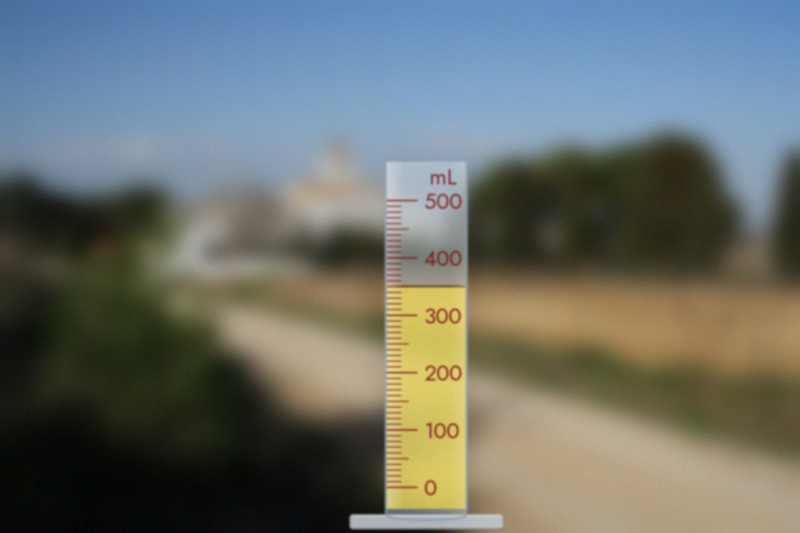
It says 350 mL
